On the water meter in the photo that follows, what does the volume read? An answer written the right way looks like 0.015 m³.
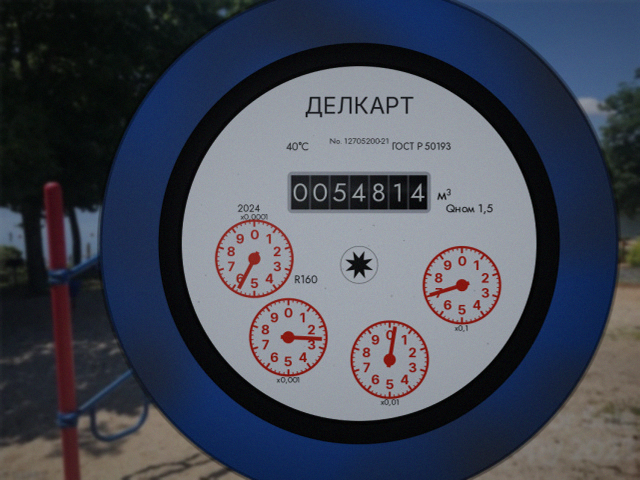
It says 54814.7025 m³
